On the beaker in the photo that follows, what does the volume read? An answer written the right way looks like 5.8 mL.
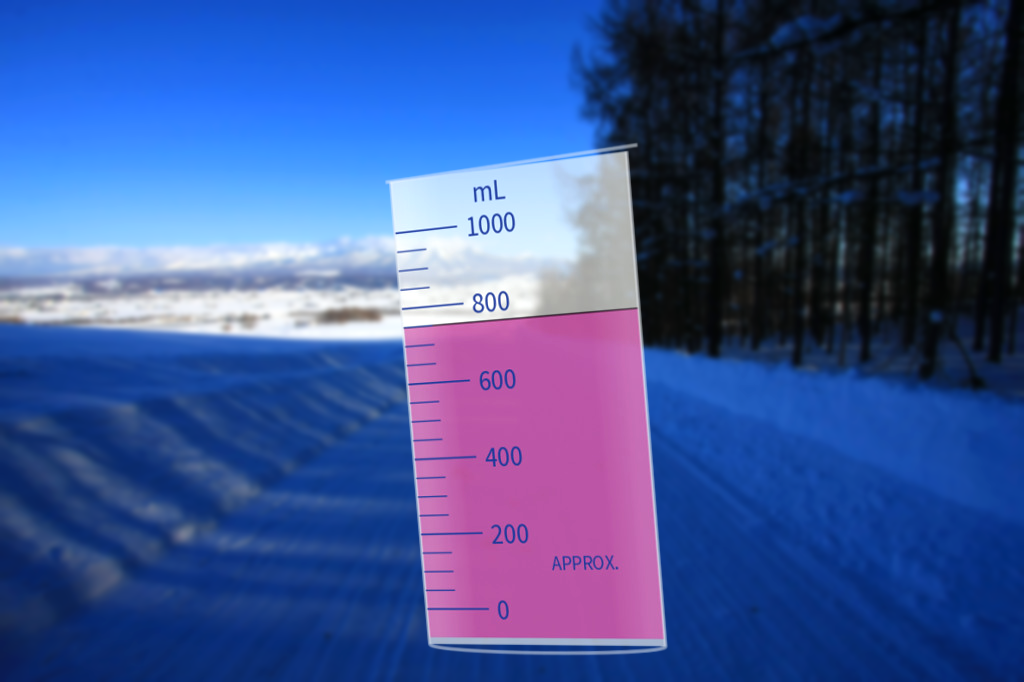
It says 750 mL
